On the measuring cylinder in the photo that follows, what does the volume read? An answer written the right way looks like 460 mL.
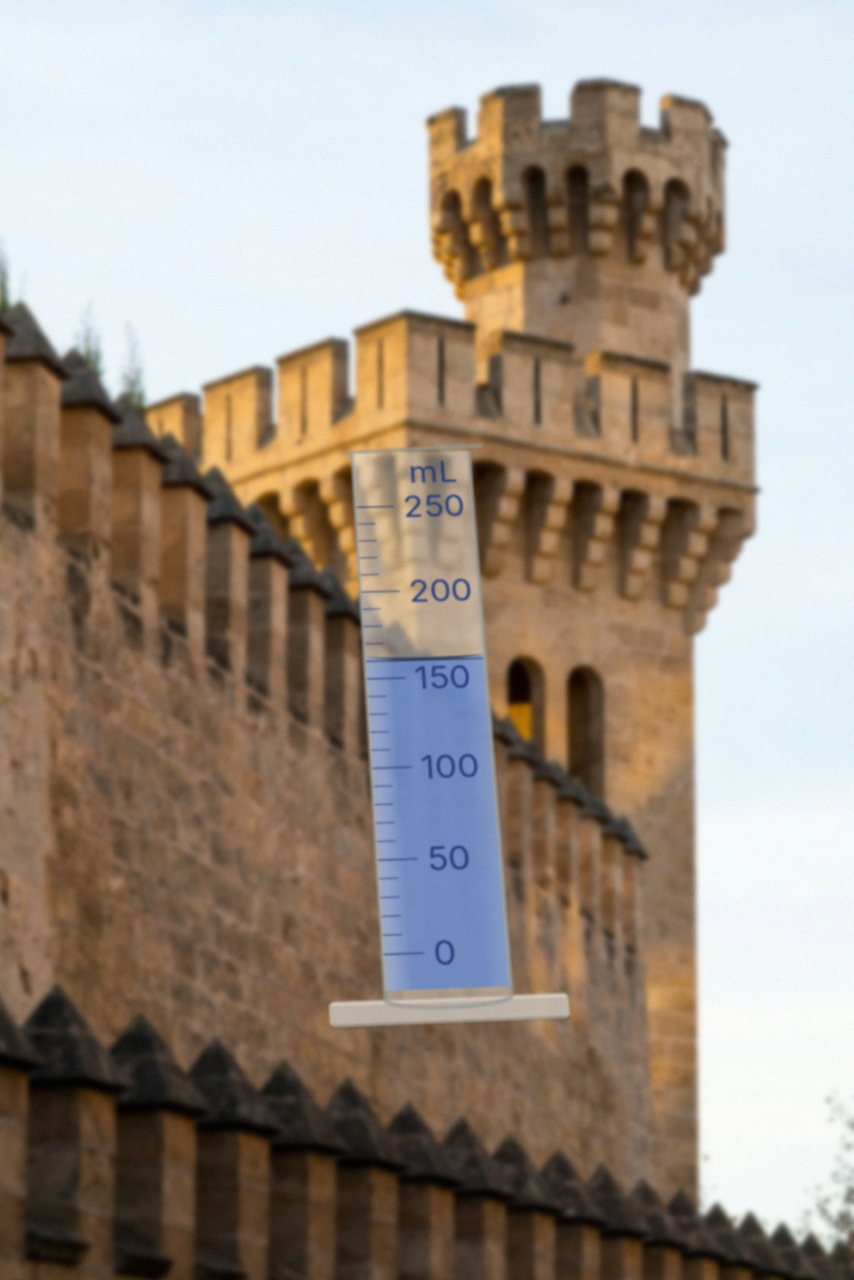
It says 160 mL
